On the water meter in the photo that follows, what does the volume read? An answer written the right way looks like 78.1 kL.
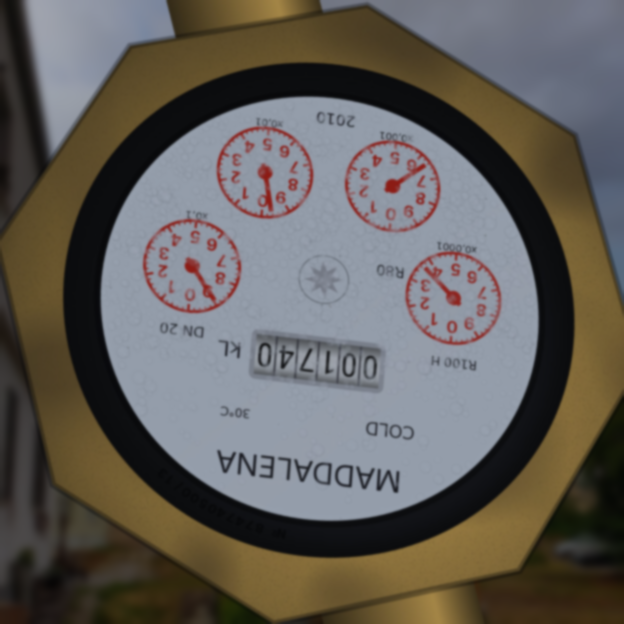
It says 1740.8963 kL
